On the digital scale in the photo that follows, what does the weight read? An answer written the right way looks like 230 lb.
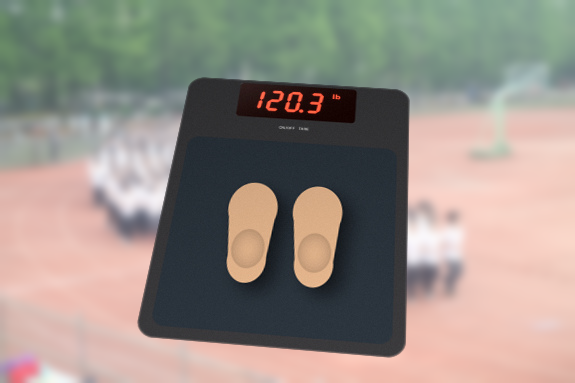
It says 120.3 lb
